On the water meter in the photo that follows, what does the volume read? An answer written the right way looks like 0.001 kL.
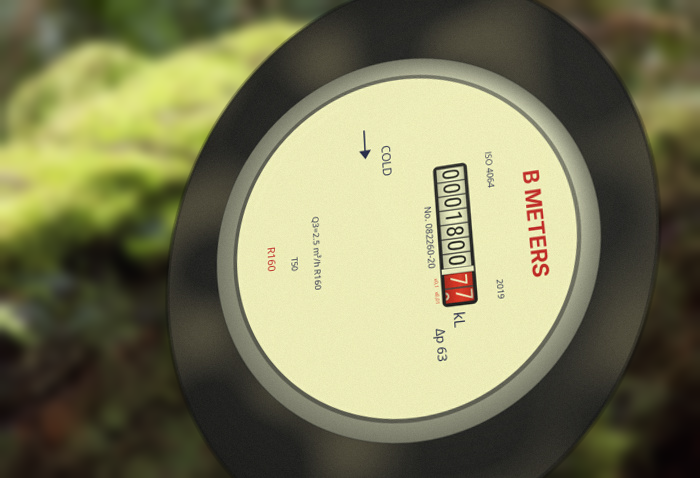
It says 1800.77 kL
